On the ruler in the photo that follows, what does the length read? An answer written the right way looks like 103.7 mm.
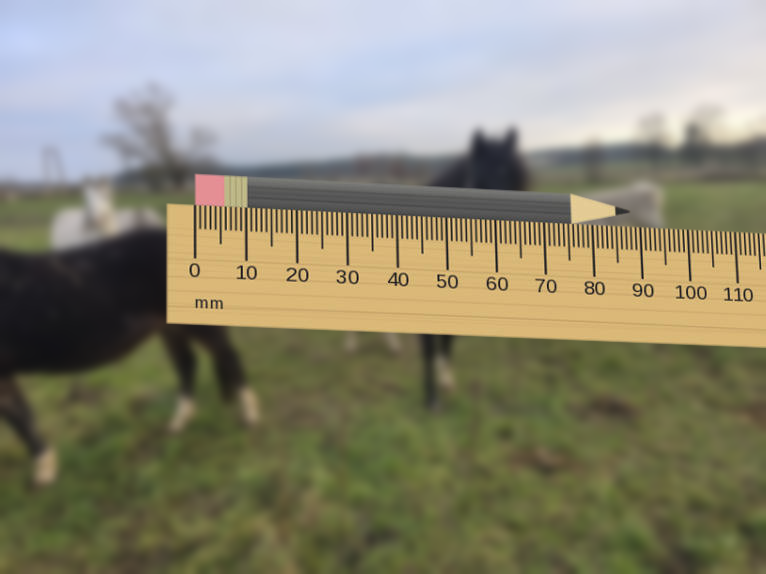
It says 88 mm
